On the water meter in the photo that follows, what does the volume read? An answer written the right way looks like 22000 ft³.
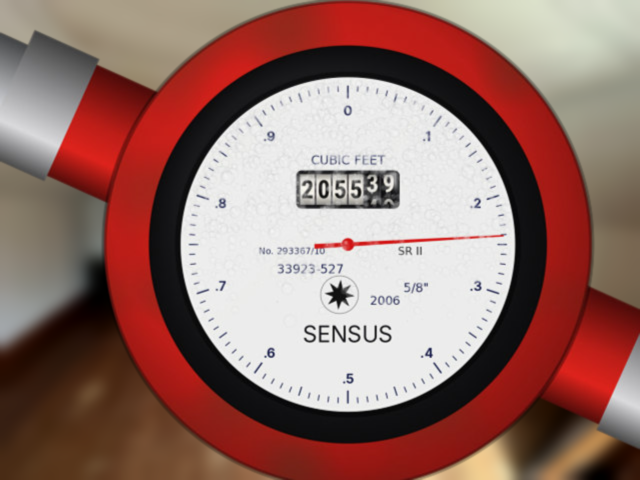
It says 205539.24 ft³
